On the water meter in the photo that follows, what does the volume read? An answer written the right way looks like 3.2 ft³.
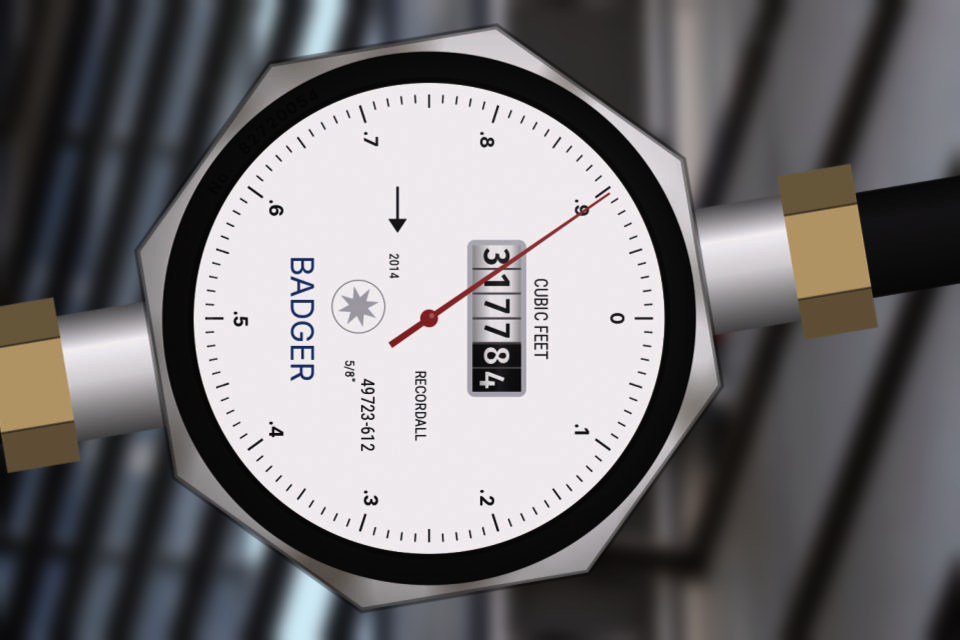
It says 317783.90 ft³
